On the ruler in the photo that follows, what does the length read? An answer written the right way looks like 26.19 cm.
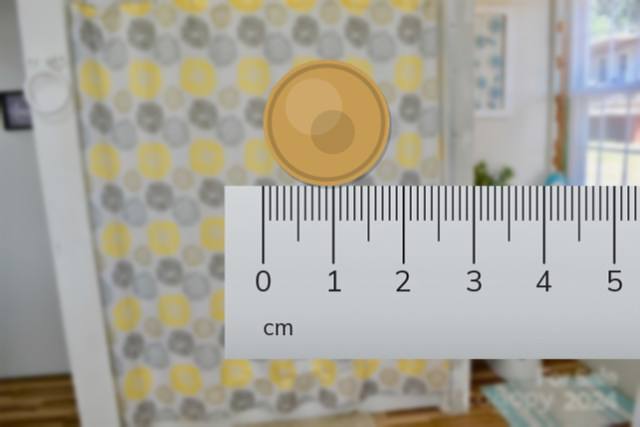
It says 1.8 cm
